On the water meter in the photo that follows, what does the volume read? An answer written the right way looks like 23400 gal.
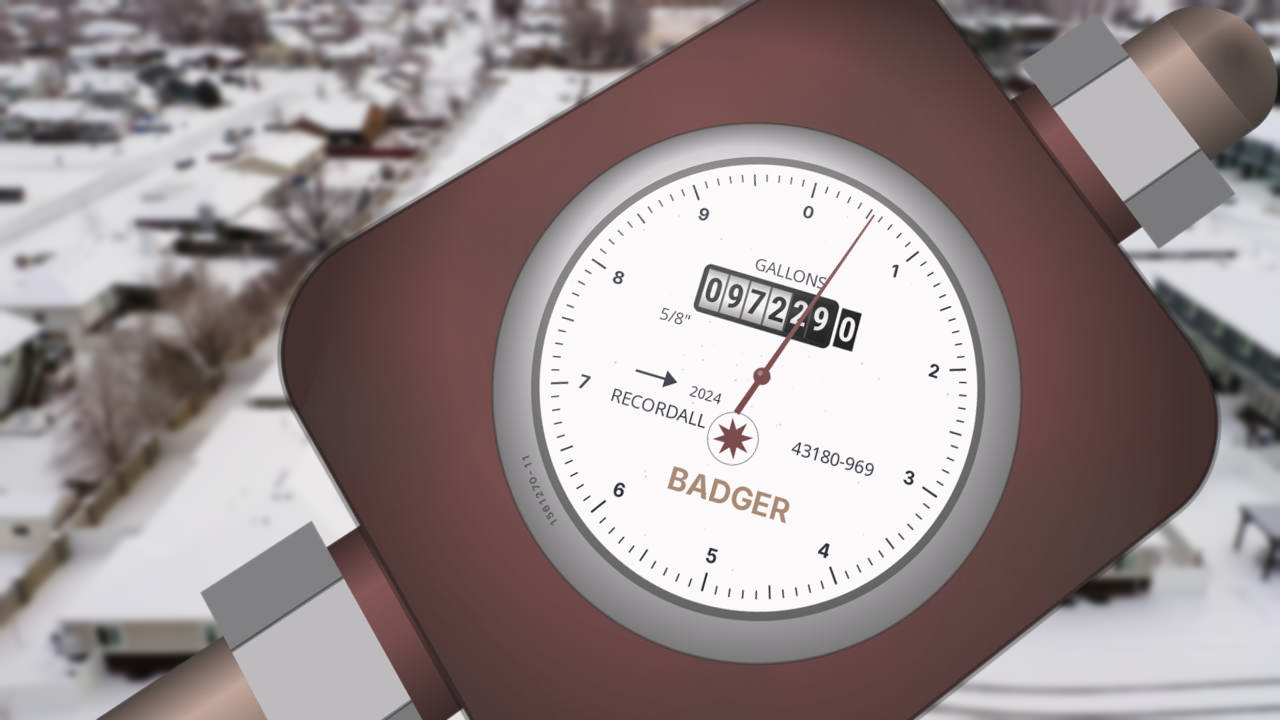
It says 972290.5 gal
